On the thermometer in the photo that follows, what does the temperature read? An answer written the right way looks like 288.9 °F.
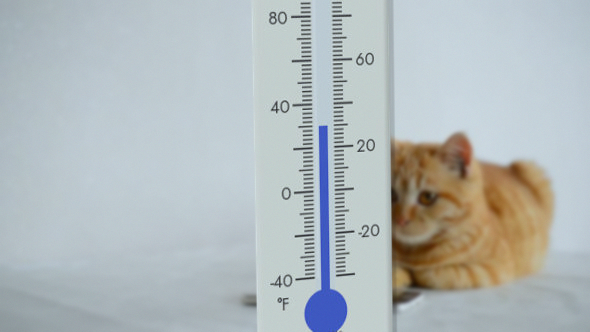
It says 30 °F
